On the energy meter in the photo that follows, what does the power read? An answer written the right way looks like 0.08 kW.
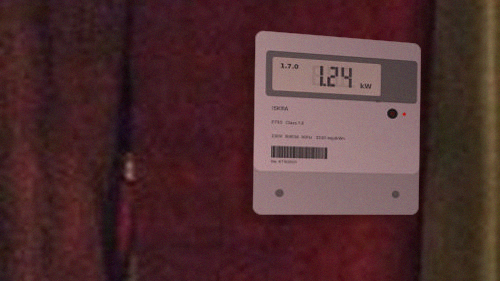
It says 1.24 kW
